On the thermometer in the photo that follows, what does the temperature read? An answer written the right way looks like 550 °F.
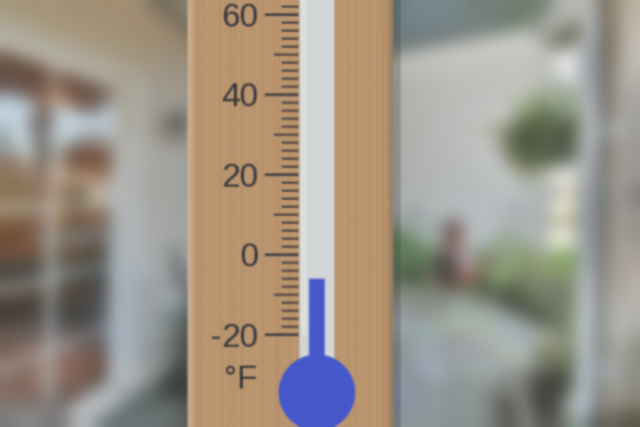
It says -6 °F
